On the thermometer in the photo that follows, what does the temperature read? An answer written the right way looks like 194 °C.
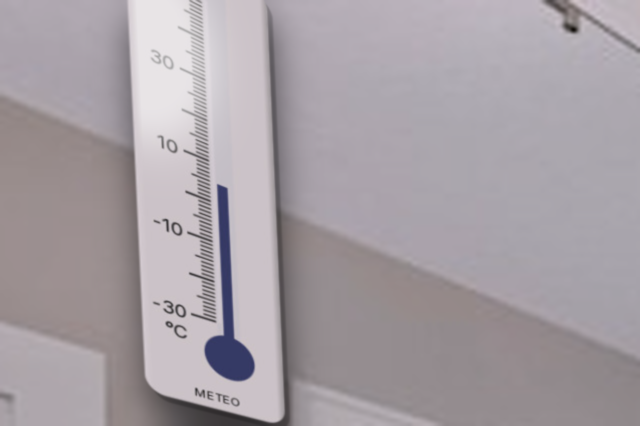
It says 5 °C
